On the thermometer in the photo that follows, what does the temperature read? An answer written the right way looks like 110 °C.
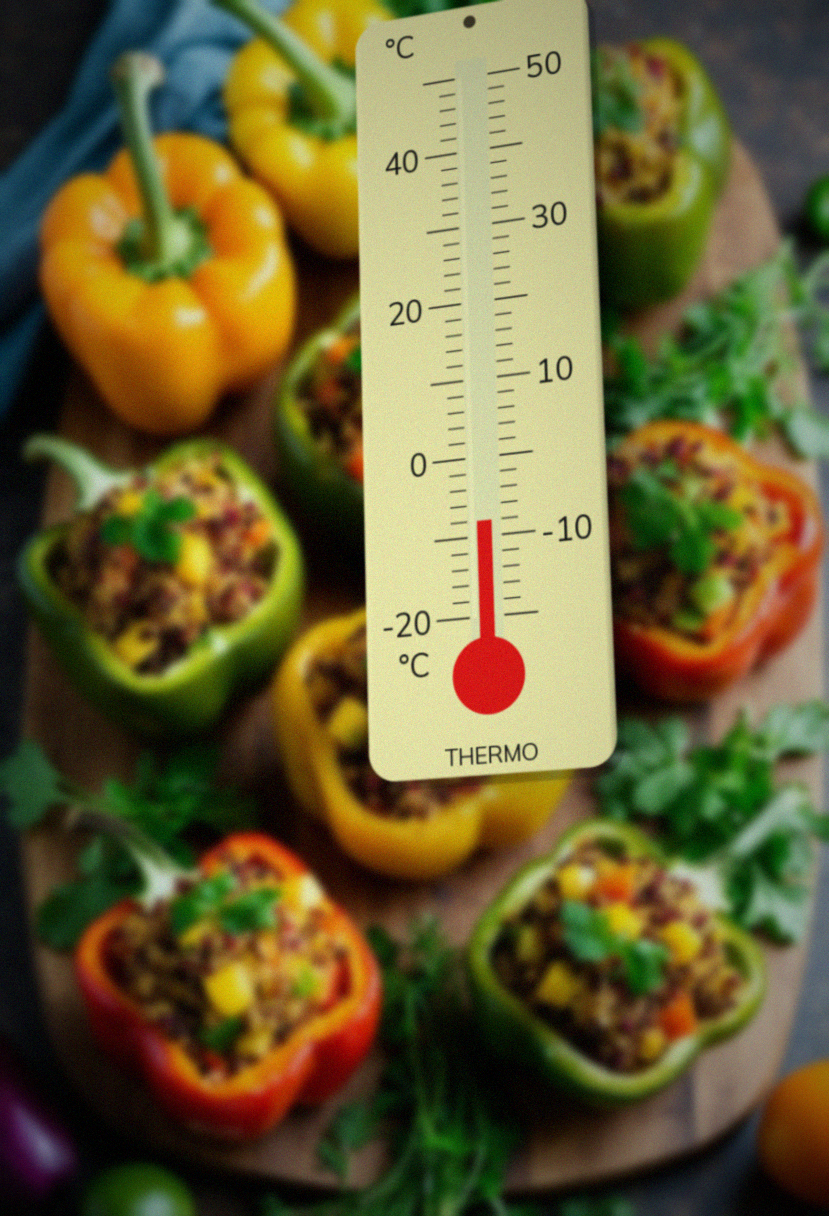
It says -8 °C
